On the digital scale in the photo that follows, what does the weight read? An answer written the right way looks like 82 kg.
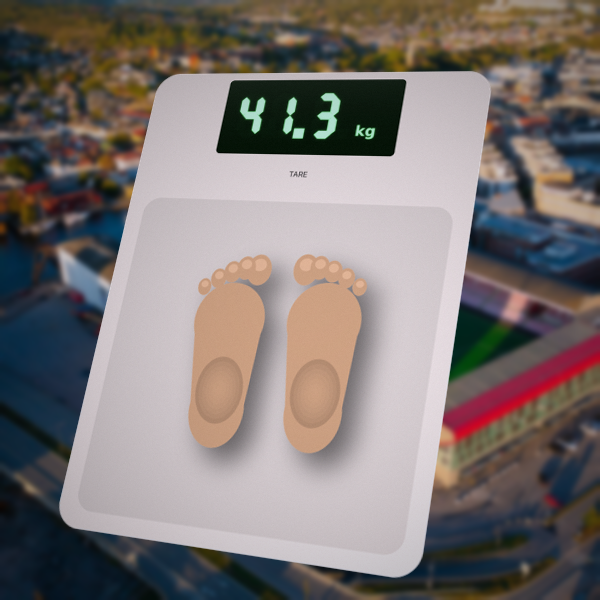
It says 41.3 kg
